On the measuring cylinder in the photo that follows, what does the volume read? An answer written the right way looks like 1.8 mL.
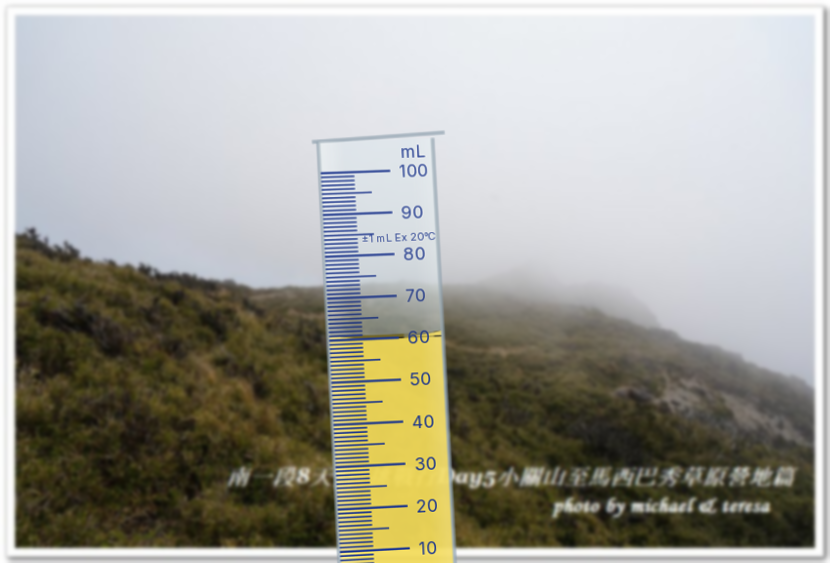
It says 60 mL
